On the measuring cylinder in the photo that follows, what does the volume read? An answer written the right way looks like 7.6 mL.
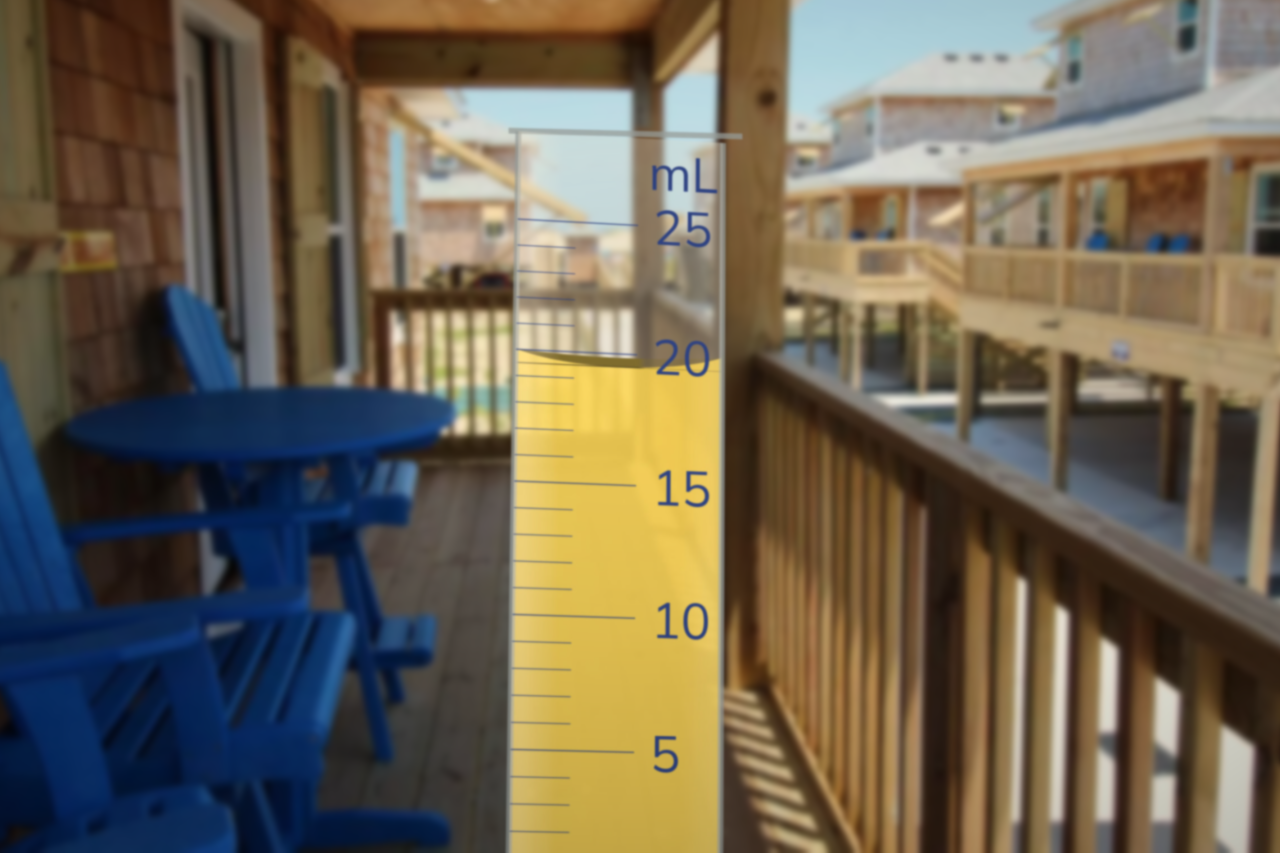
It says 19.5 mL
